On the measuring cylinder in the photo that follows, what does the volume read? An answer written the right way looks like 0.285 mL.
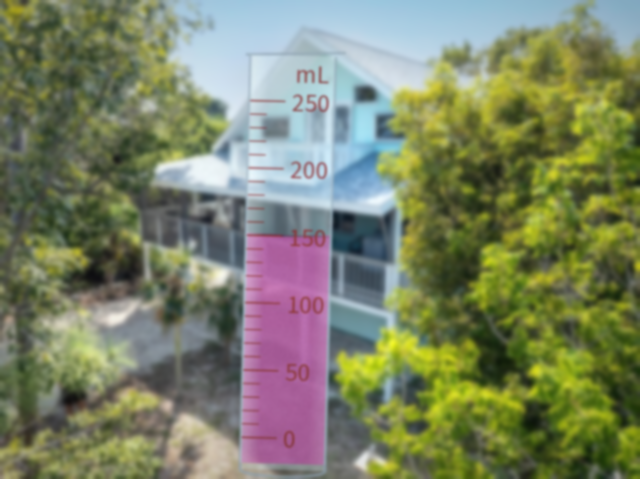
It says 150 mL
